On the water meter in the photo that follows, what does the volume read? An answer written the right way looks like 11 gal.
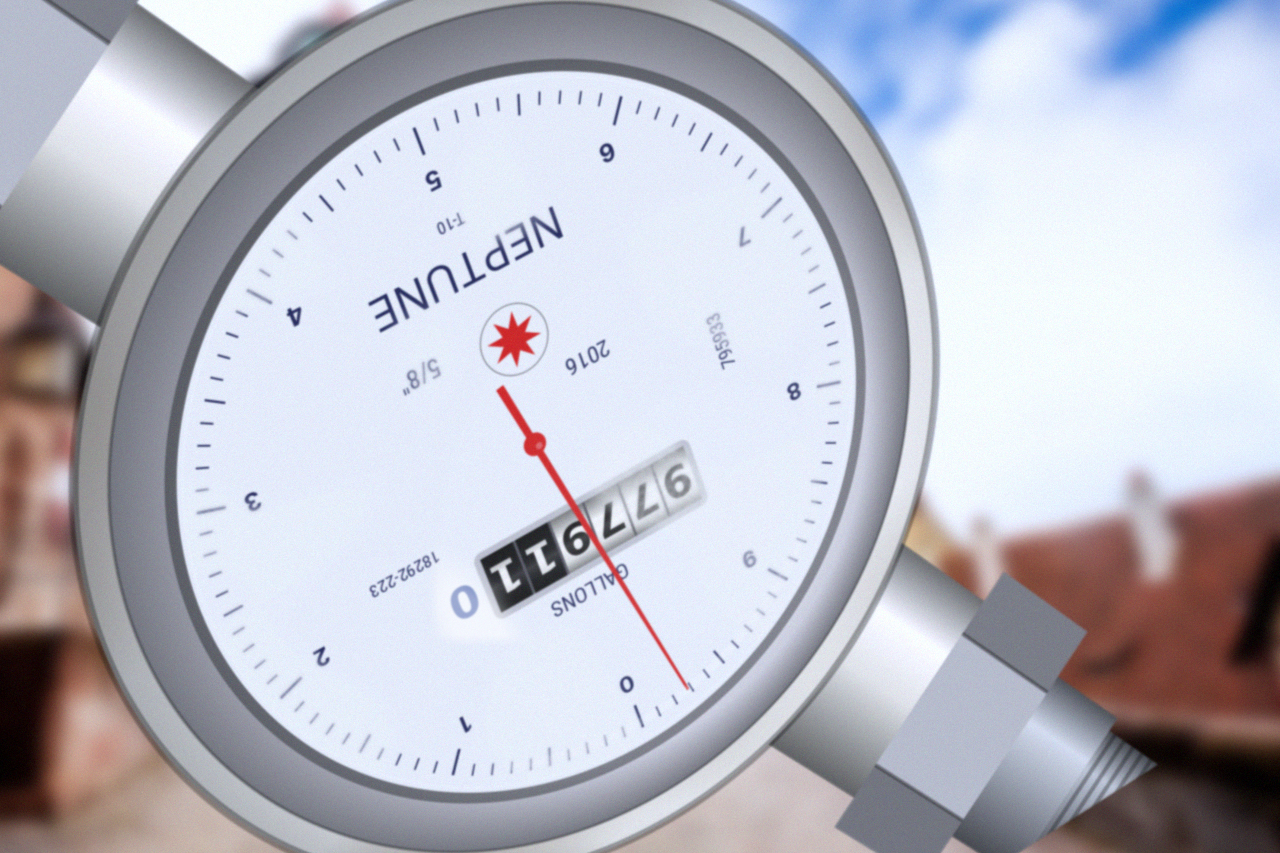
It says 9779109.7 gal
